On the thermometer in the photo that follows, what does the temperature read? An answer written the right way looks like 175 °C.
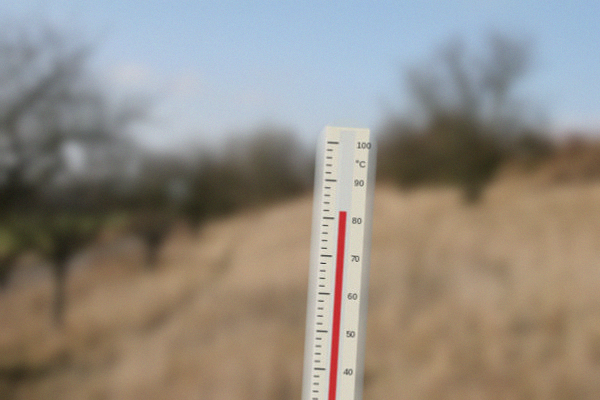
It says 82 °C
